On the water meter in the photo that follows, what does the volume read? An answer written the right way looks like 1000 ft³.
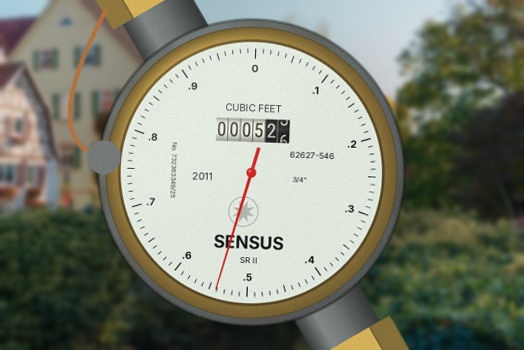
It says 525.54 ft³
